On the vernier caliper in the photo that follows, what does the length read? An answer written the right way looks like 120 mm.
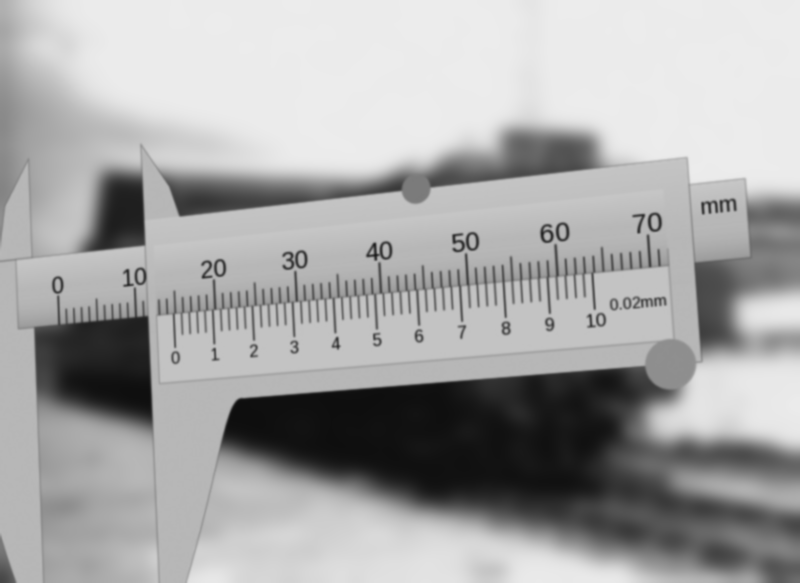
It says 14.8 mm
